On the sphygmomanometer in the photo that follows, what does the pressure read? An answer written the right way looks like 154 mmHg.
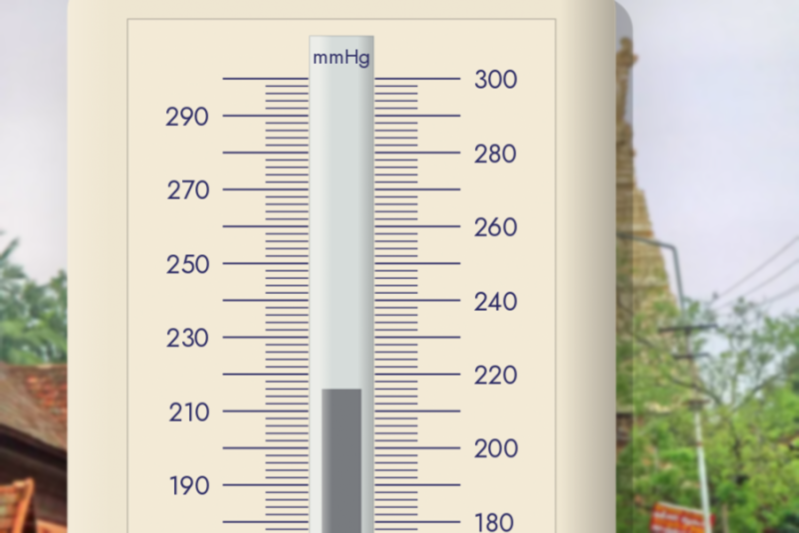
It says 216 mmHg
